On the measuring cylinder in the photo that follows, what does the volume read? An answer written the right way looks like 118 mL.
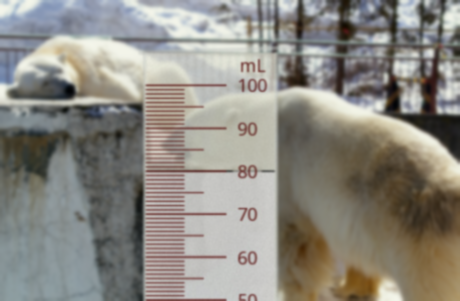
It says 80 mL
